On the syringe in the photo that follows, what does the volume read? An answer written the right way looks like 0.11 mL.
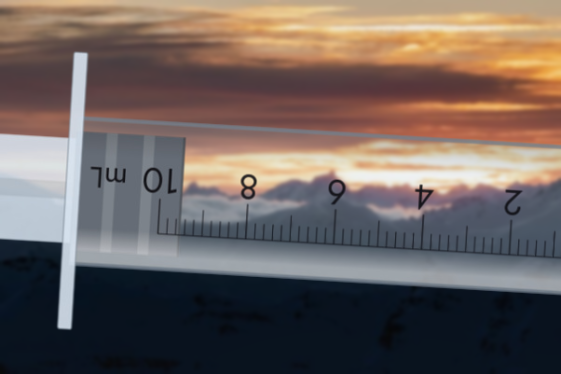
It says 9.5 mL
